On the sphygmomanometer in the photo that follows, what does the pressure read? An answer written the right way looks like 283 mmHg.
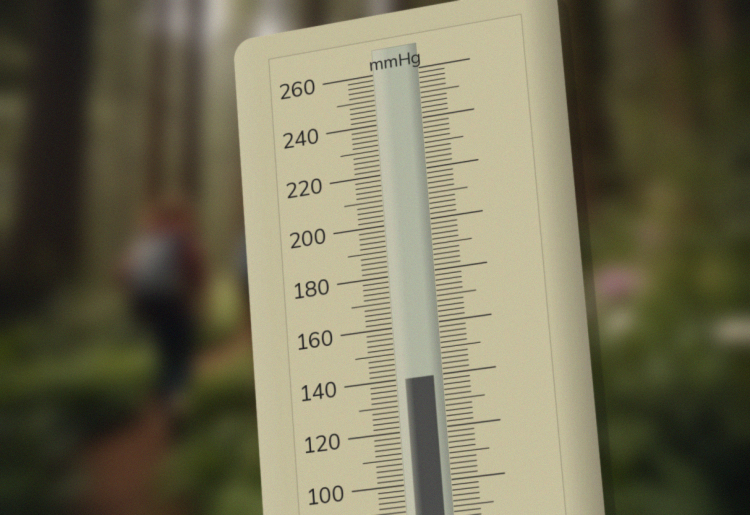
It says 140 mmHg
